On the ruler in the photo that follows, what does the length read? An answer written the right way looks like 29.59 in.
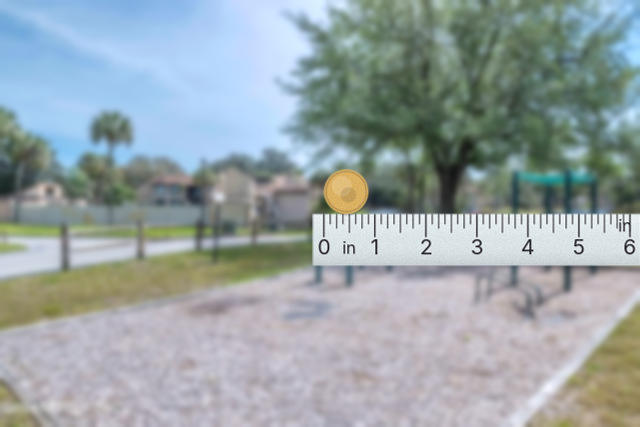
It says 0.875 in
